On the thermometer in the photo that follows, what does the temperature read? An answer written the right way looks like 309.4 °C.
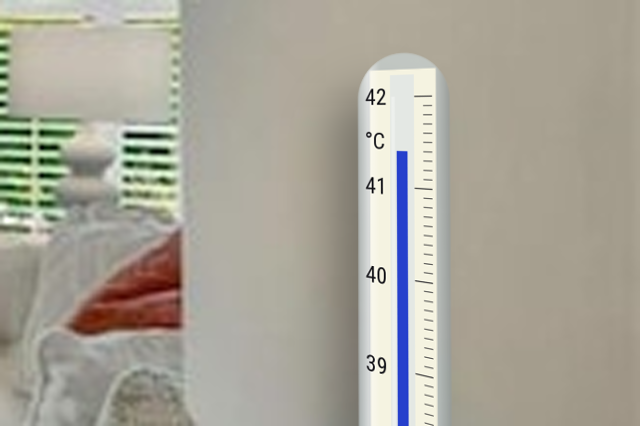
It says 41.4 °C
